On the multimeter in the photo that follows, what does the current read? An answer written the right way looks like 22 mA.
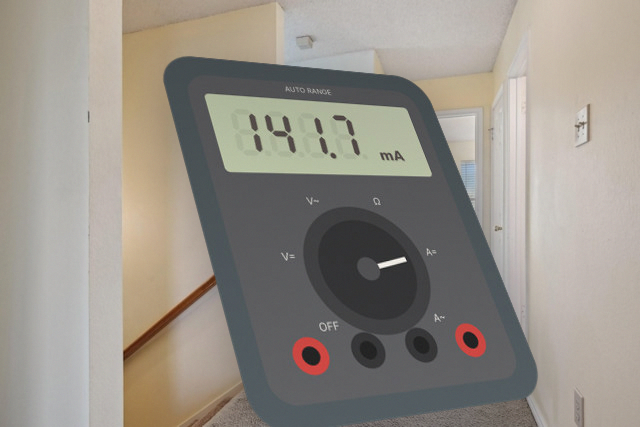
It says 141.7 mA
